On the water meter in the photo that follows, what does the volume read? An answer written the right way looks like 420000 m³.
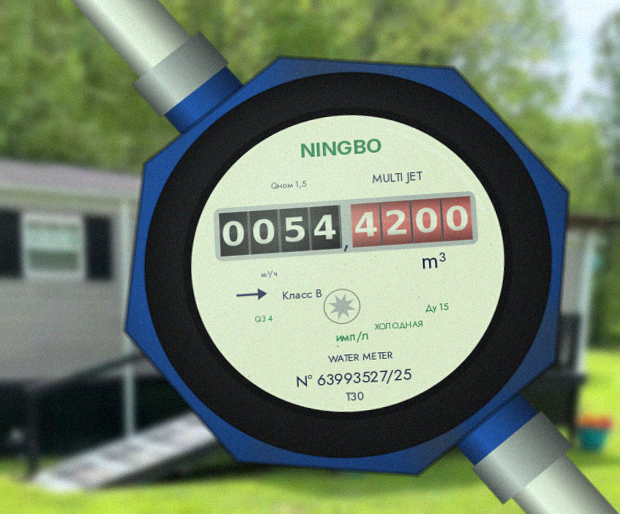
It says 54.4200 m³
